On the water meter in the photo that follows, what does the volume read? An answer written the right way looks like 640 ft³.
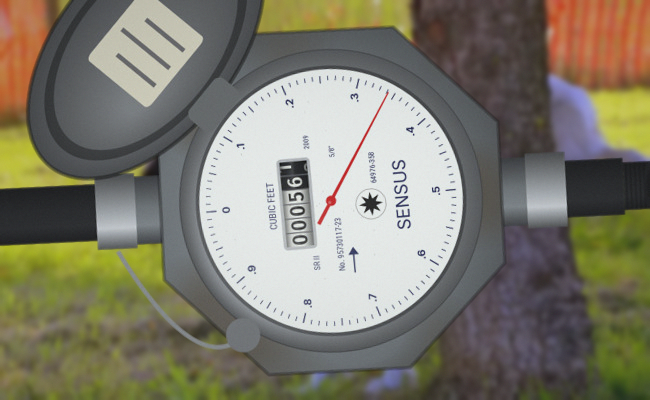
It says 561.34 ft³
